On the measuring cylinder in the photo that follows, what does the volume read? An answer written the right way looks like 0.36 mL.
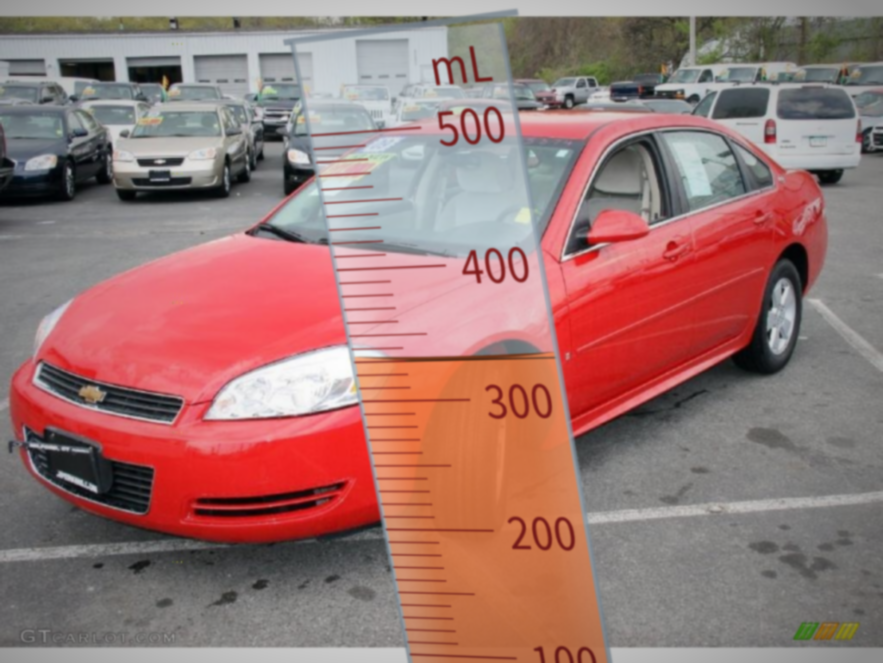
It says 330 mL
